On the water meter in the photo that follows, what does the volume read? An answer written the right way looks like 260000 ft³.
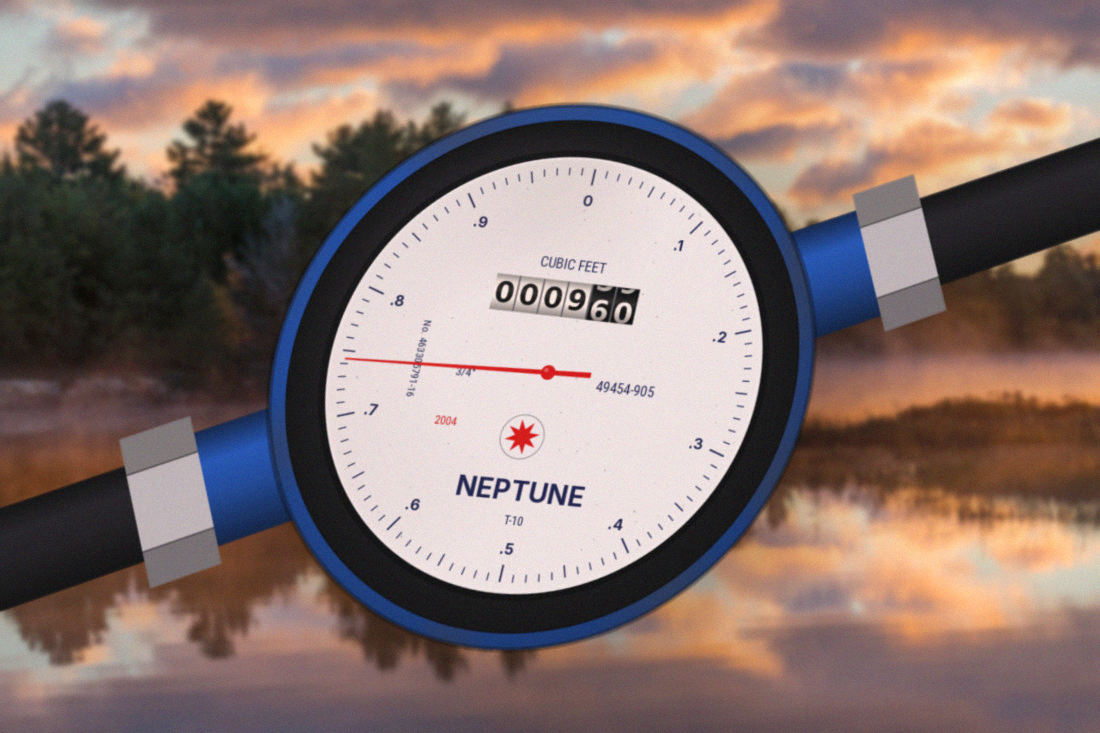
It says 959.74 ft³
